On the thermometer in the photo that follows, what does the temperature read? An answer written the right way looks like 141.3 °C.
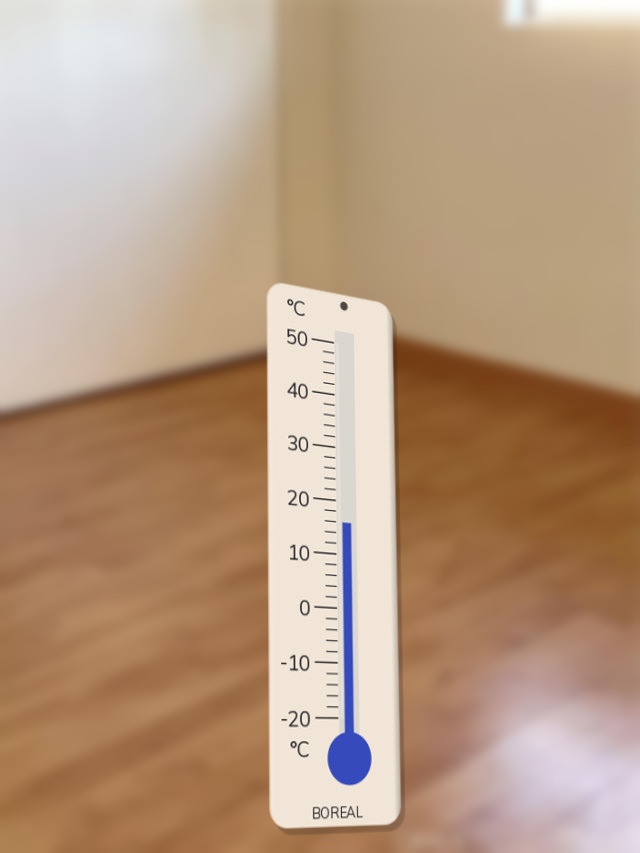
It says 16 °C
